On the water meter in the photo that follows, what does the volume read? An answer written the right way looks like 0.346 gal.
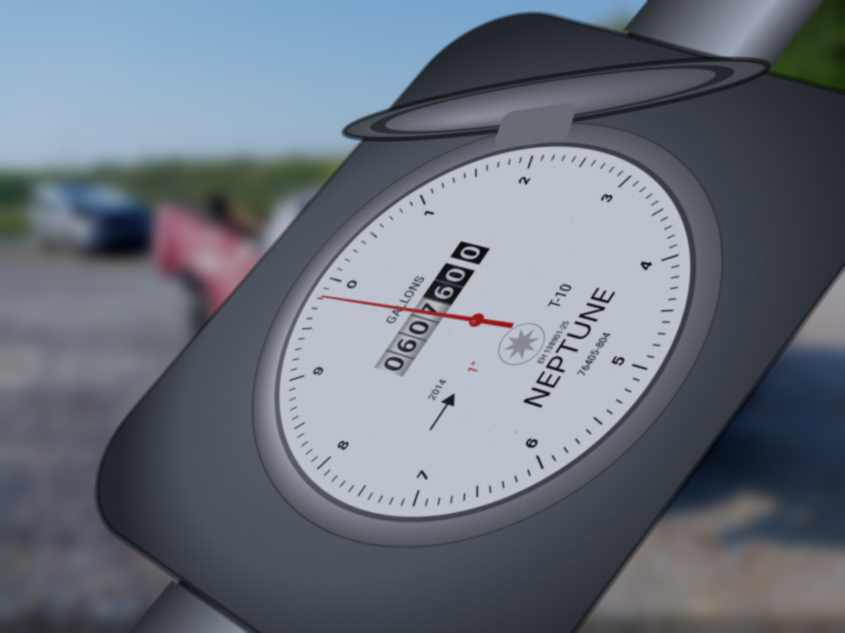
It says 607599.8 gal
